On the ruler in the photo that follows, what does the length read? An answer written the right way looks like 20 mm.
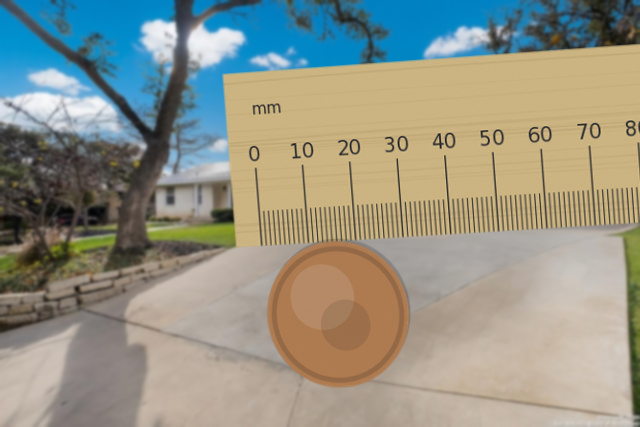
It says 30 mm
